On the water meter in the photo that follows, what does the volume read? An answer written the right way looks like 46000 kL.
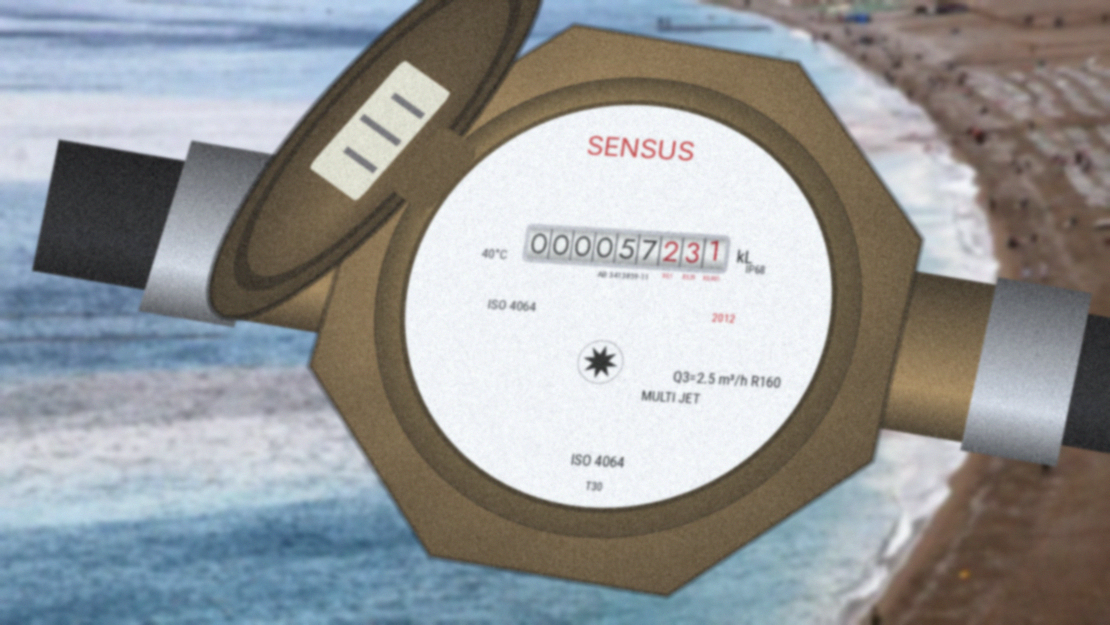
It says 57.231 kL
